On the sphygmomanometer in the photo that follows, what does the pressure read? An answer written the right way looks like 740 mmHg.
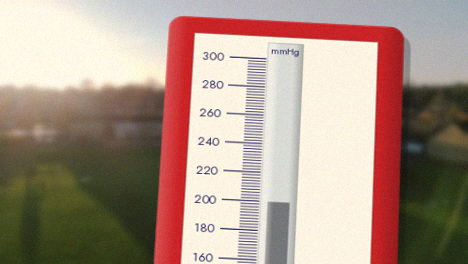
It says 200 mmHg
